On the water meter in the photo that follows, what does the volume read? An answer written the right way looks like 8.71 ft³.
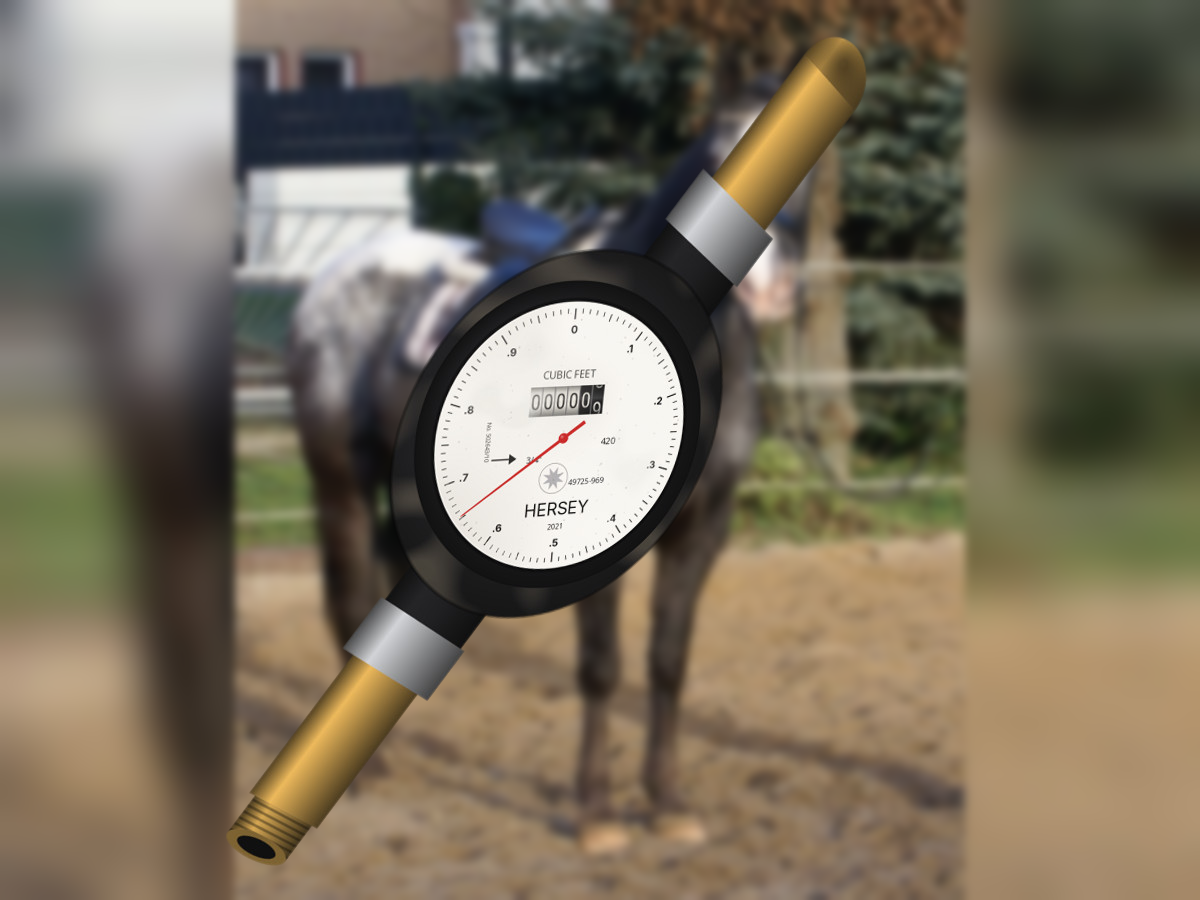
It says 8.65 ft³
